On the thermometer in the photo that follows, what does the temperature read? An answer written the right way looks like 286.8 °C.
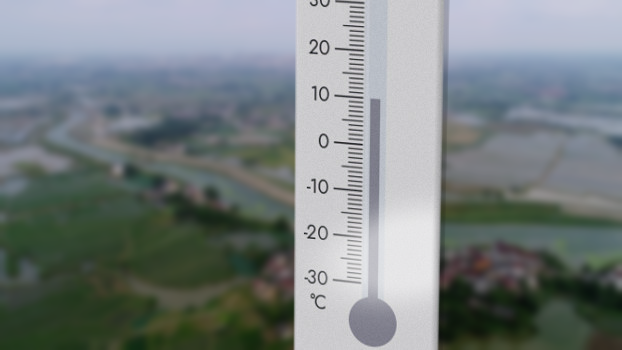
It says 10 °C
